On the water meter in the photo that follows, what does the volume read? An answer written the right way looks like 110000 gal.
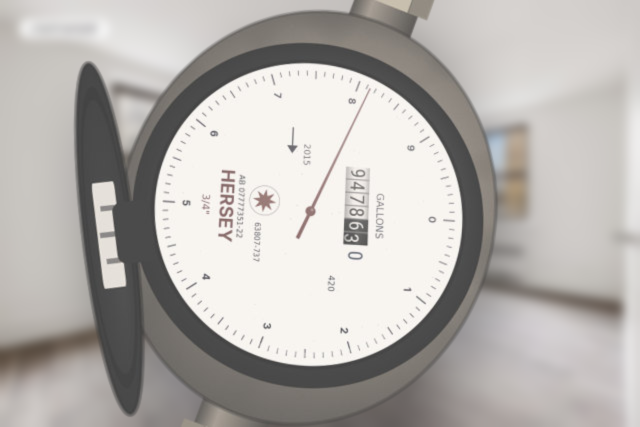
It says 9478628.1 gal
